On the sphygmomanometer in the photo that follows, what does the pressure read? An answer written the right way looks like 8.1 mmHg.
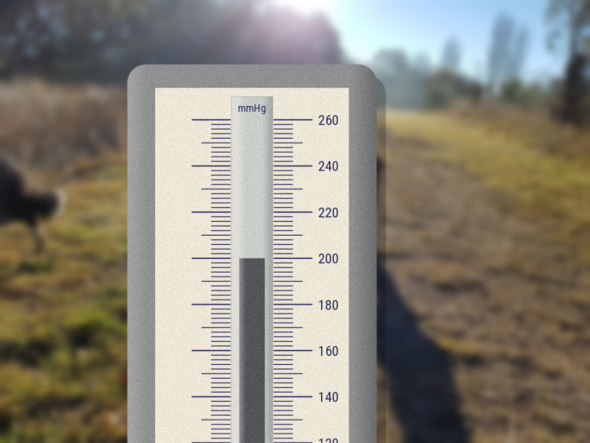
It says 200 mmHg
